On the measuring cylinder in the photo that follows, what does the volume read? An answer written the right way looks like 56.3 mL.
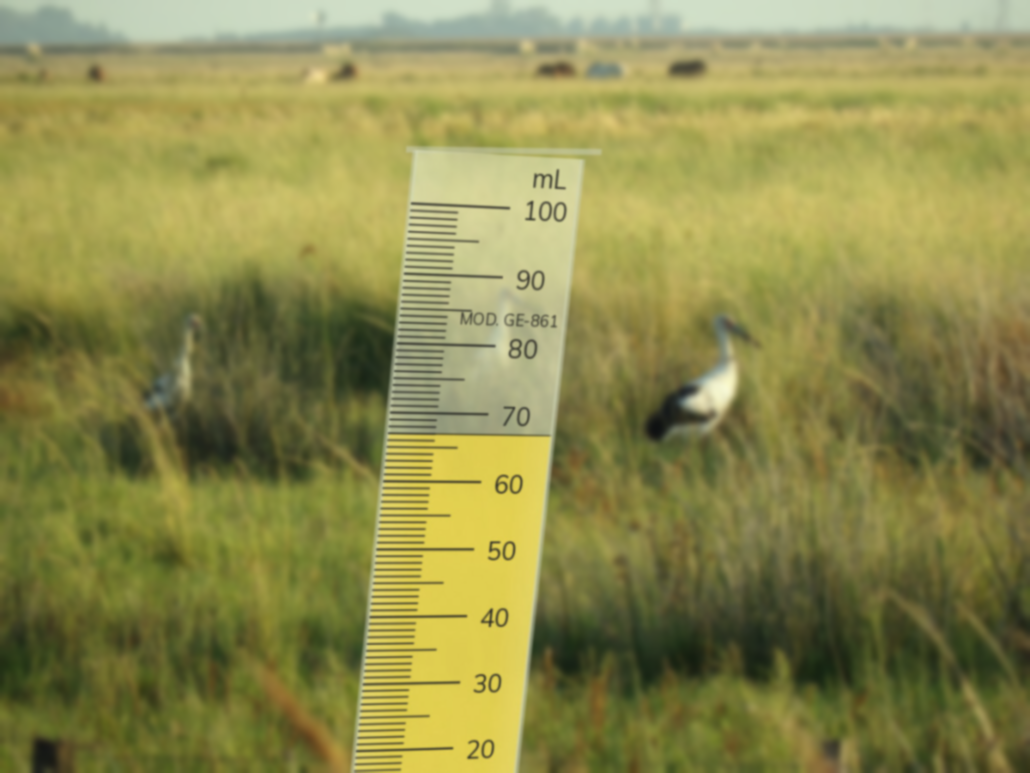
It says 67 mL
